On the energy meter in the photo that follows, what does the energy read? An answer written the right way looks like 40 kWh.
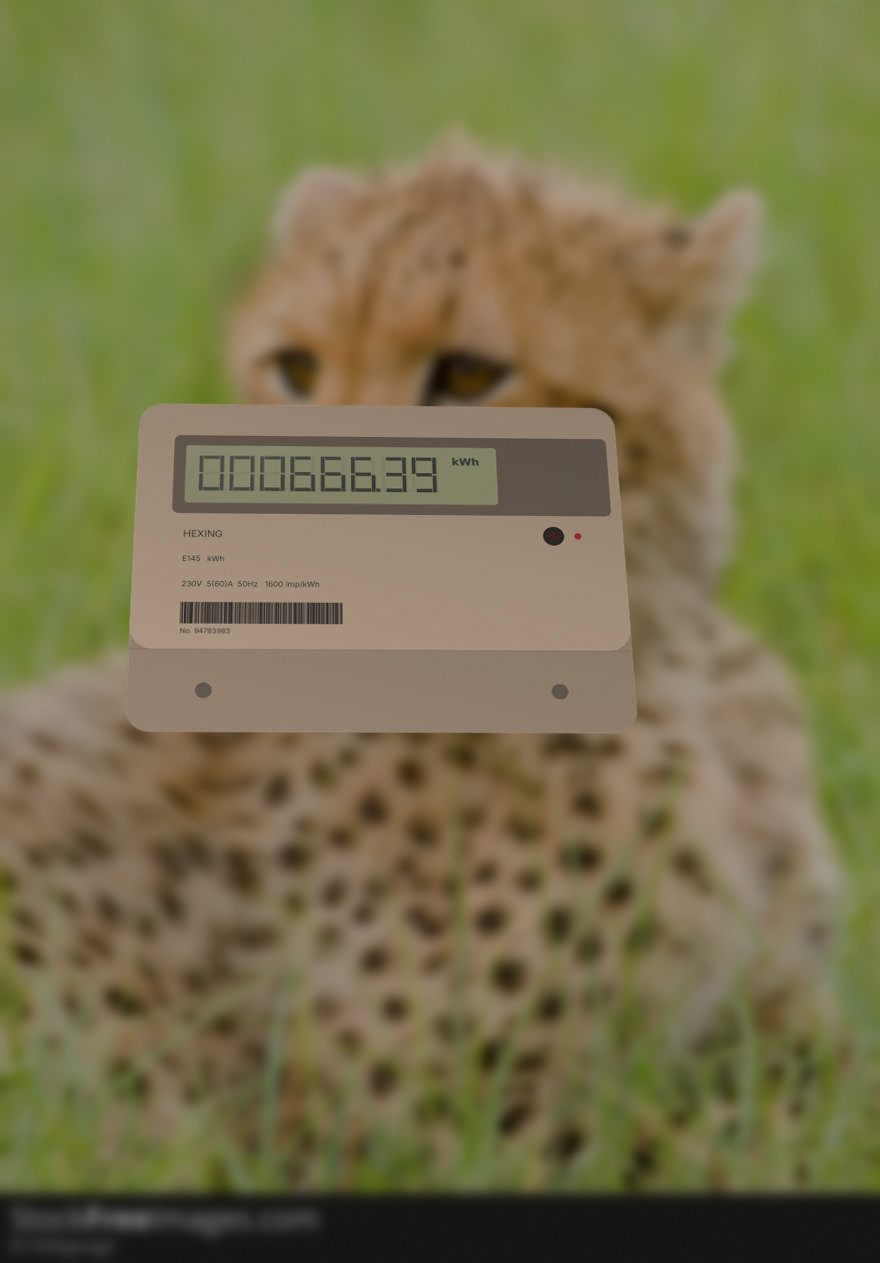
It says 666.39 kWh
